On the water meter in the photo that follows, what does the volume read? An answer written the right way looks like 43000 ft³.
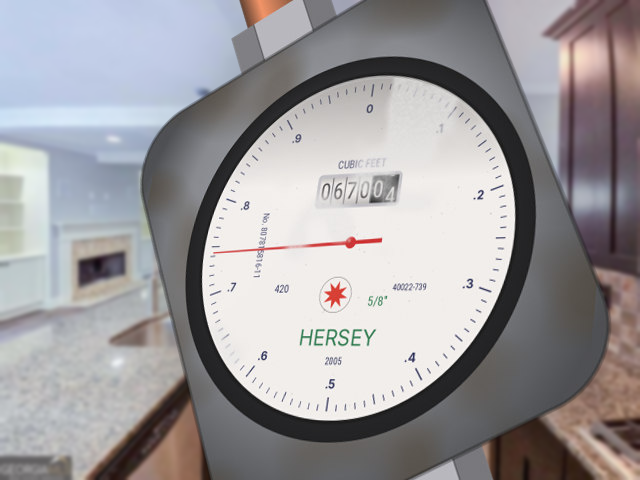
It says 67003.74 ft³
